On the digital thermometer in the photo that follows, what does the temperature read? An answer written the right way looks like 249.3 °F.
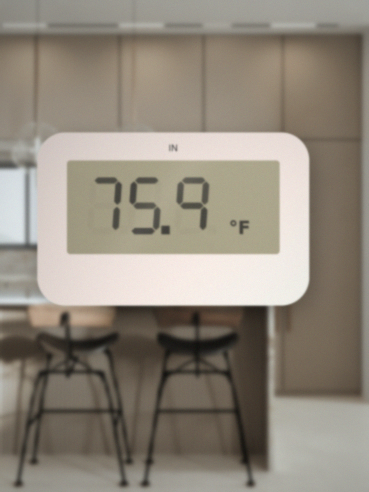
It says 75.9 °F
